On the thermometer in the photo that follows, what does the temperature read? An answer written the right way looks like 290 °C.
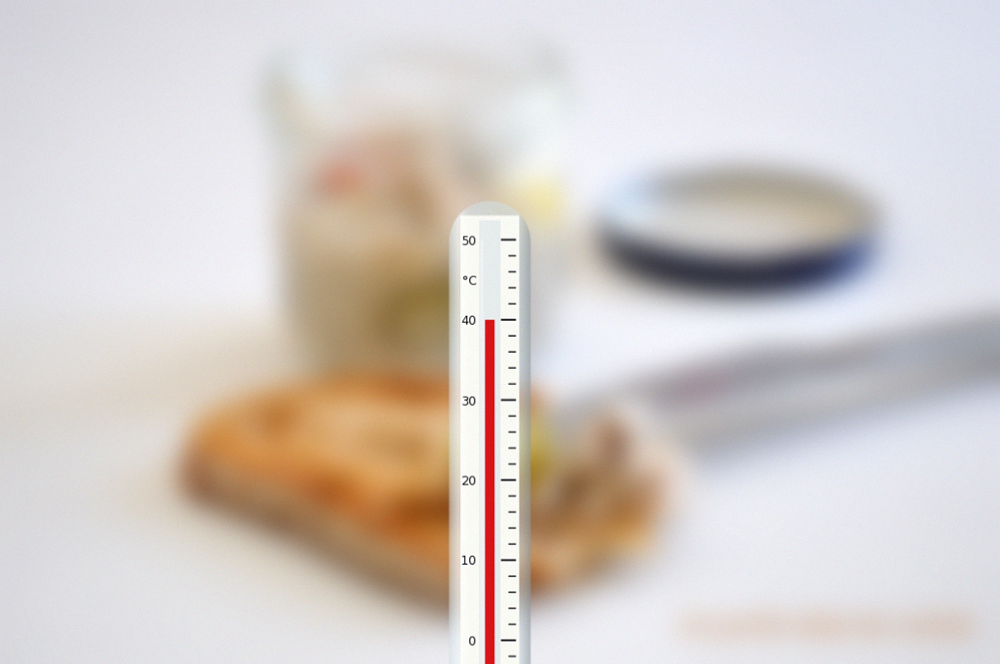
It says 40 °C
